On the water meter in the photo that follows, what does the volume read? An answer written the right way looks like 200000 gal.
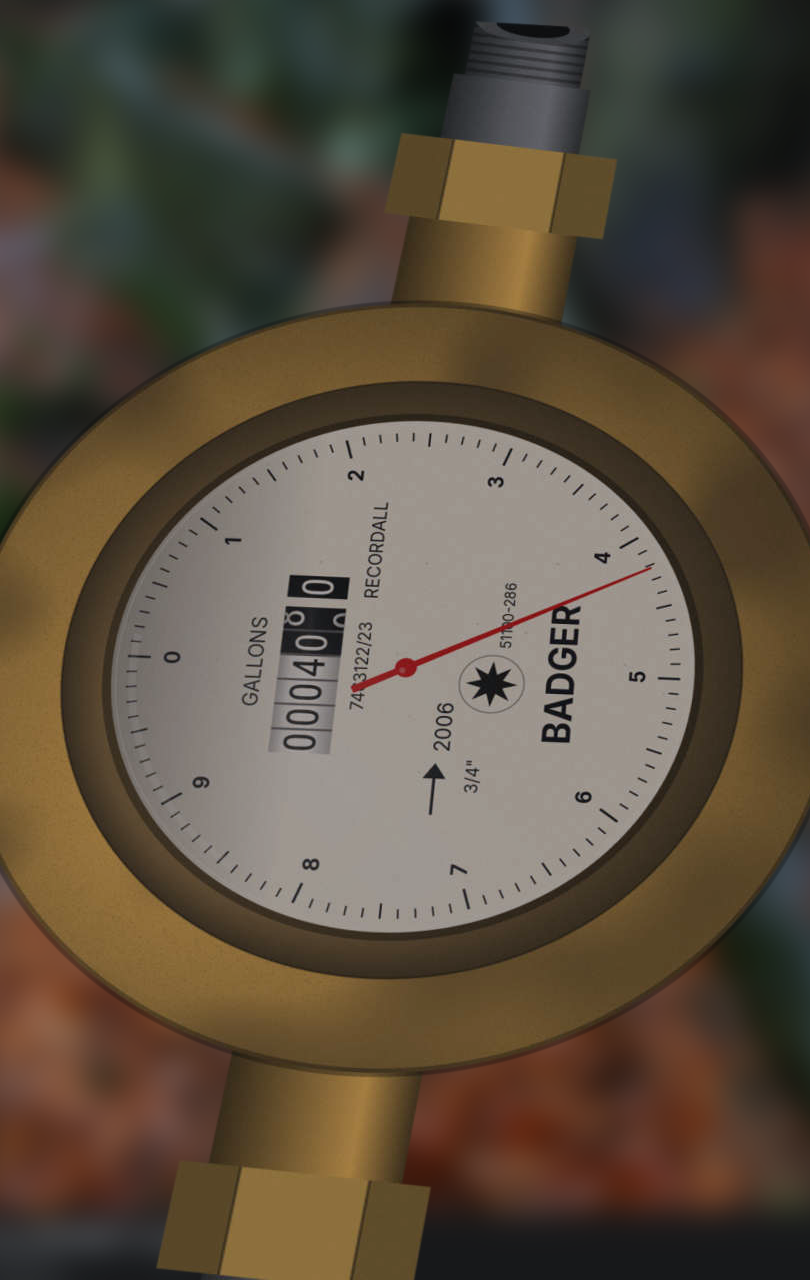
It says 4084.2 gal
